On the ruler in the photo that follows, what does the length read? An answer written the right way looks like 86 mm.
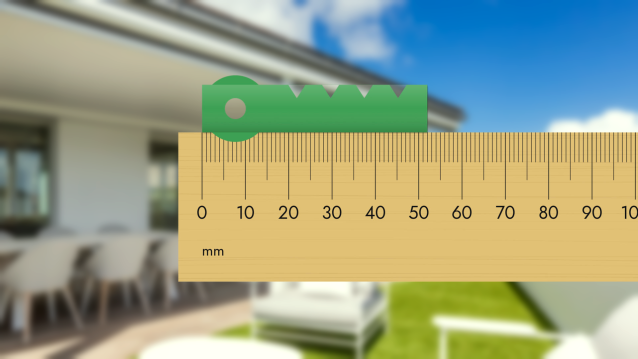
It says 52 mm
